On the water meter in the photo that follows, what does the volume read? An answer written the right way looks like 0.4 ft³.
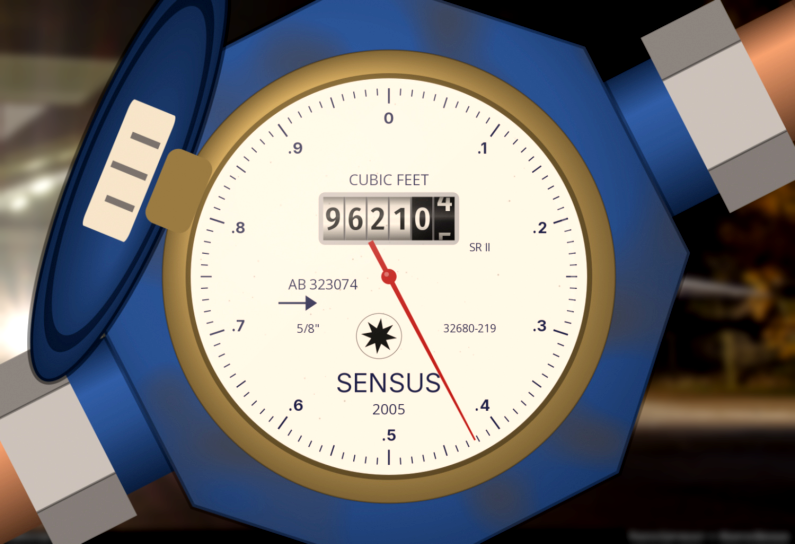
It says 962104.42 ft³
